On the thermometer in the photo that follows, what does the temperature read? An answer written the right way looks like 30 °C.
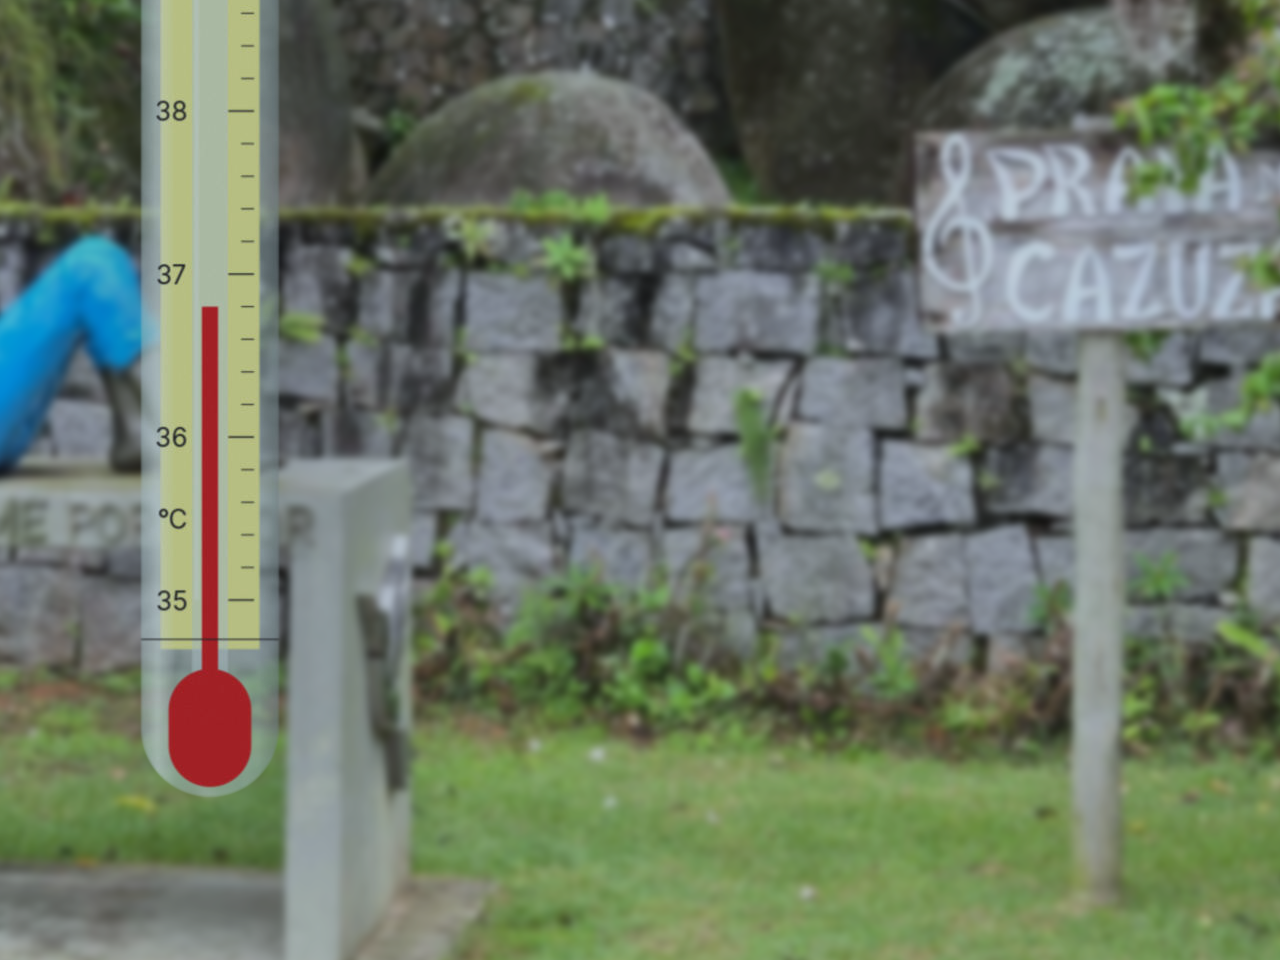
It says 36.8 °C
